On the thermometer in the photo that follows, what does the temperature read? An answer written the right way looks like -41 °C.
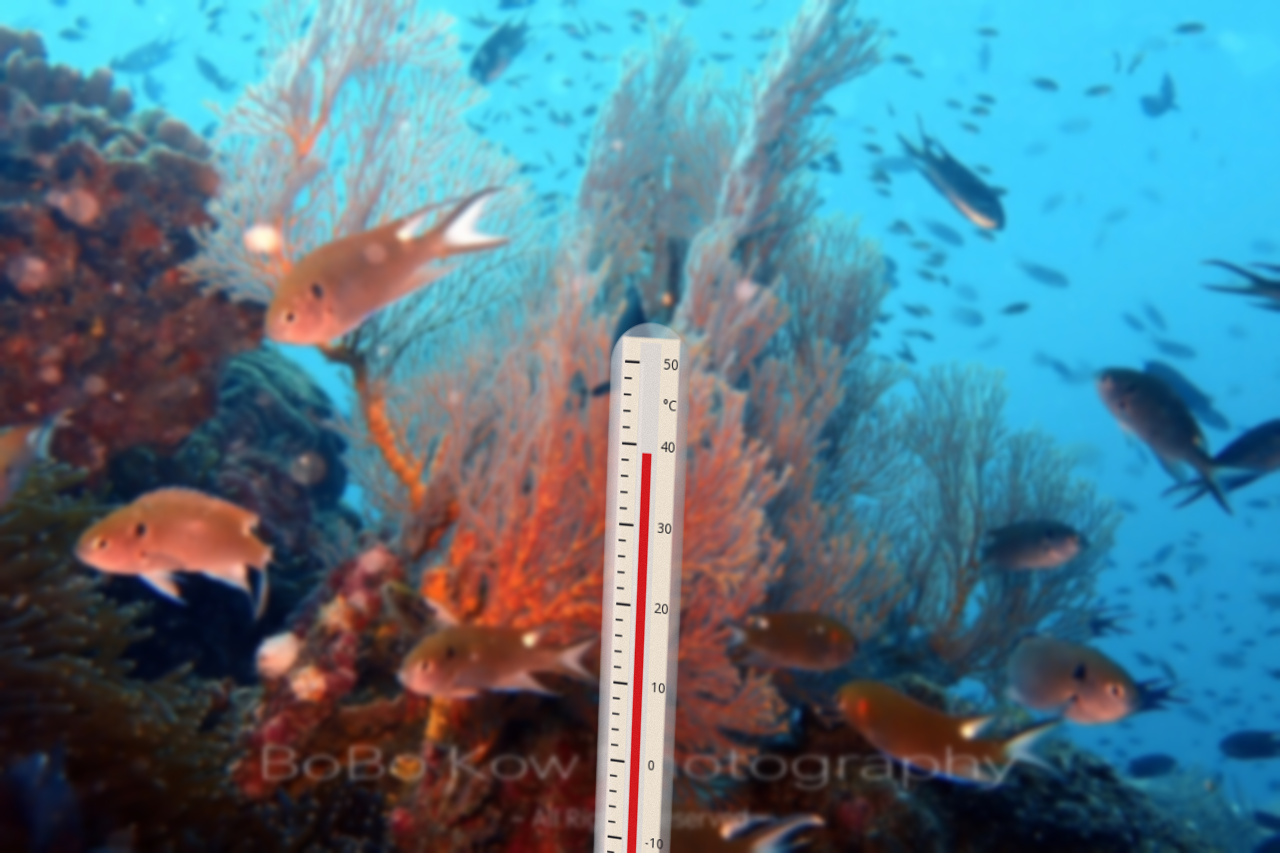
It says 39 °C
